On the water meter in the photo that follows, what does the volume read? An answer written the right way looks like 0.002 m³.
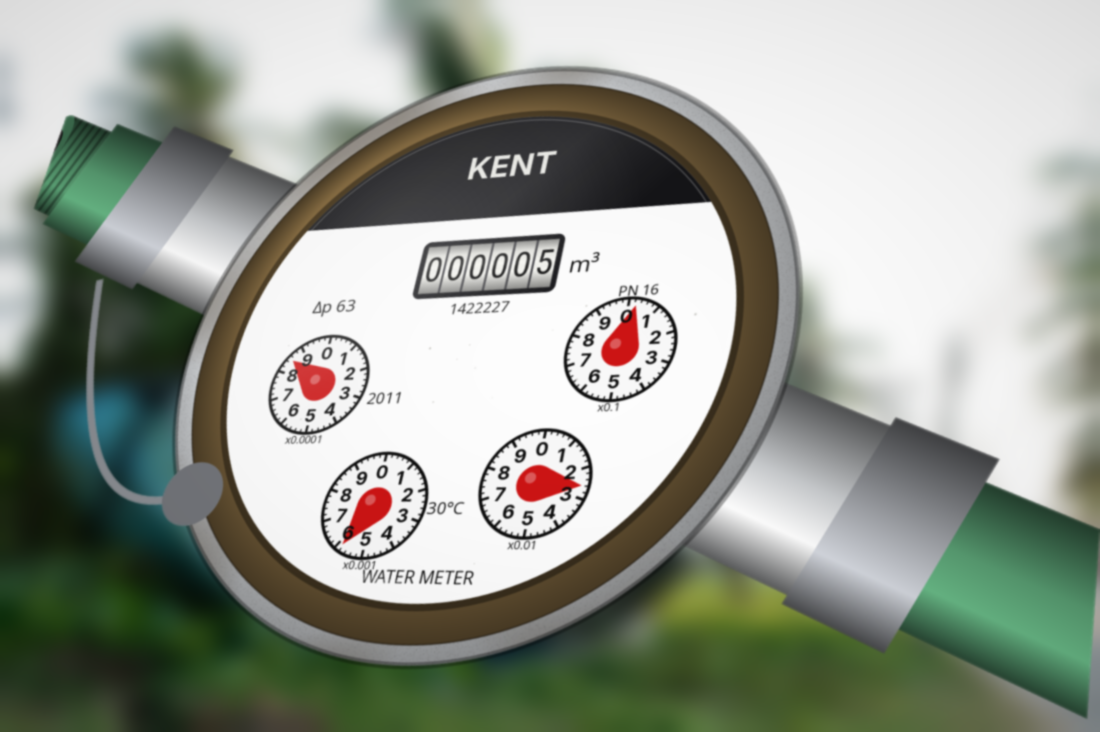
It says 5.0258 m³
